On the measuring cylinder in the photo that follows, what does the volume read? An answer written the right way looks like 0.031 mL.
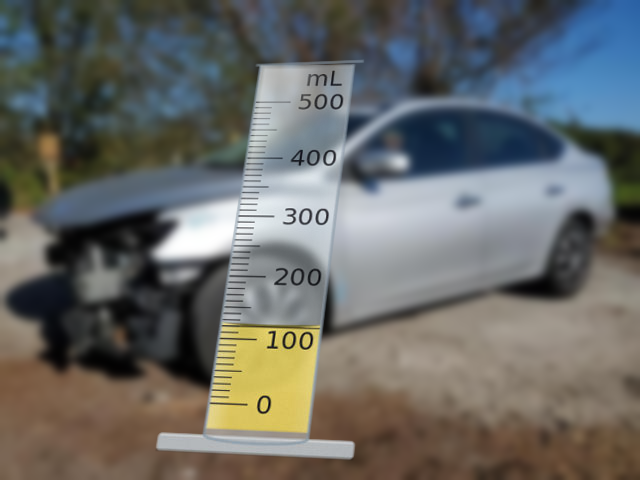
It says 120 mL
